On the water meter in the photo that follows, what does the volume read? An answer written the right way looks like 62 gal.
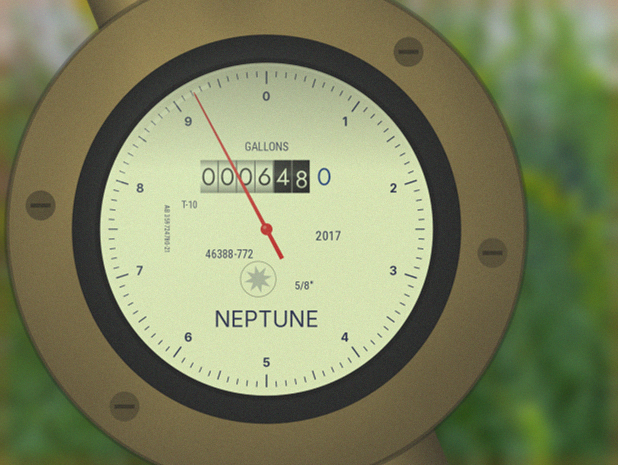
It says 6479.2 gal
